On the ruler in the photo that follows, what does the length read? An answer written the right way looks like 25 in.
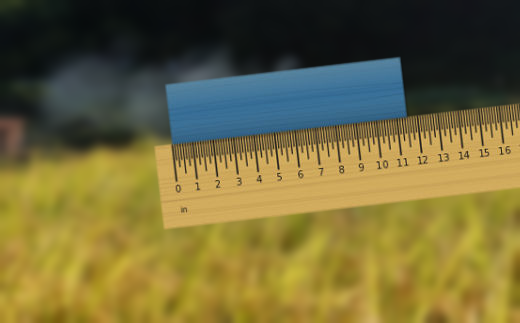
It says 11.5 in
